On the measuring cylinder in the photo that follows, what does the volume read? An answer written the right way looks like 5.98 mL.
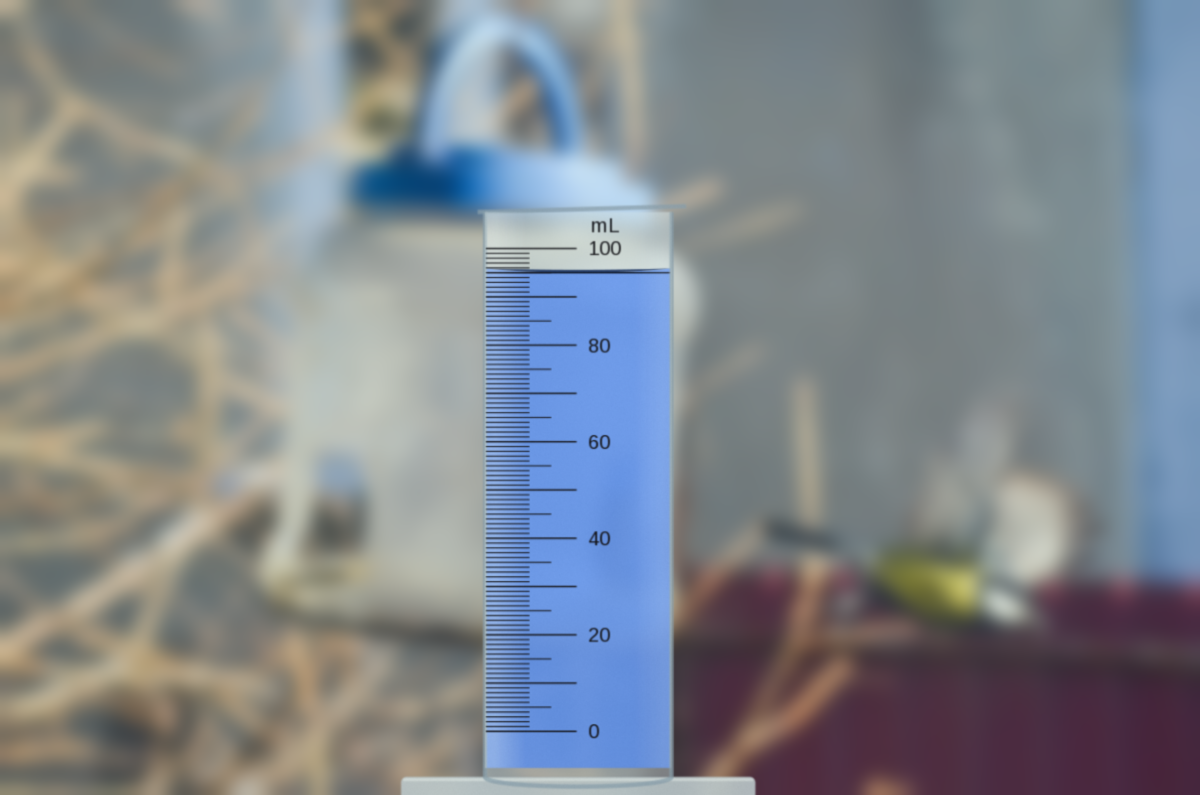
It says 95 mL
